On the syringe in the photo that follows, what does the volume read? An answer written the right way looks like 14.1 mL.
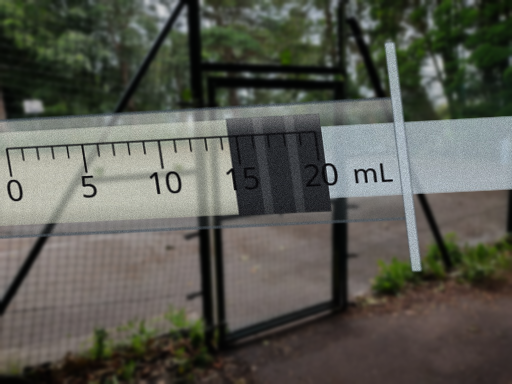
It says 14.5 mL
